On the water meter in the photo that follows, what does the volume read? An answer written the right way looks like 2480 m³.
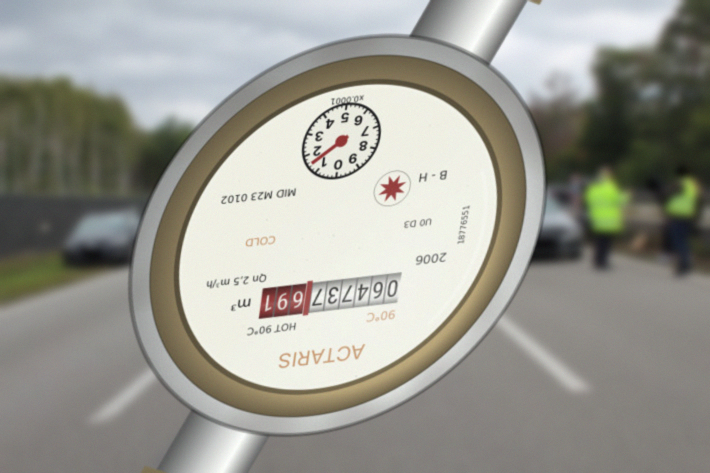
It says 64737.6911 m³
